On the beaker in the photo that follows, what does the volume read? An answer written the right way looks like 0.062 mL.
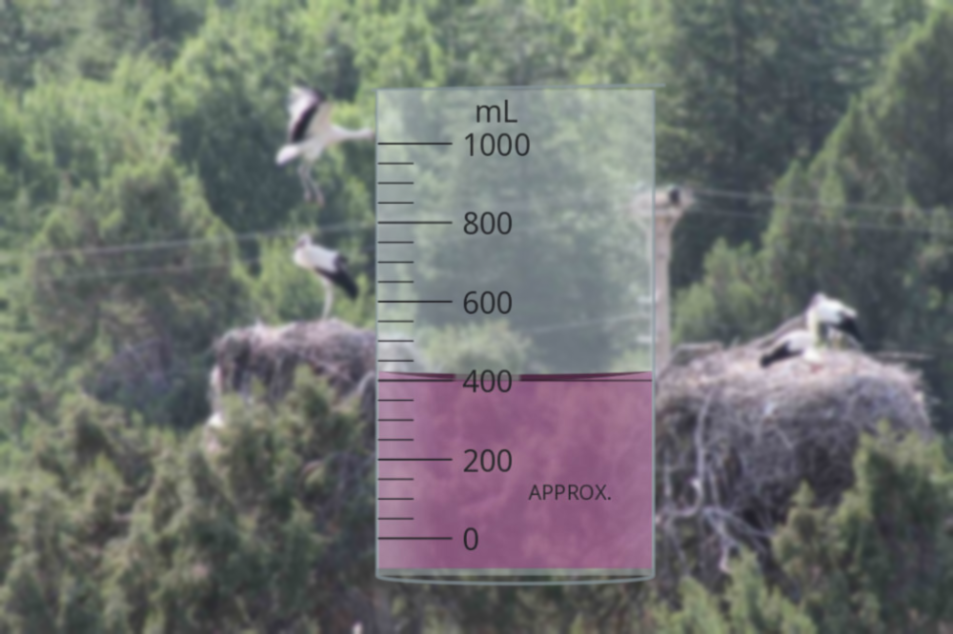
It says 400 mL
